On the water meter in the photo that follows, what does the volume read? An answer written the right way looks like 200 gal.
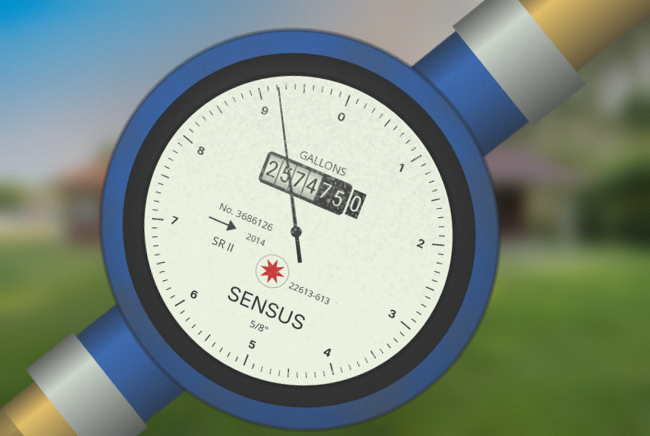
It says 2574749.2 gal
